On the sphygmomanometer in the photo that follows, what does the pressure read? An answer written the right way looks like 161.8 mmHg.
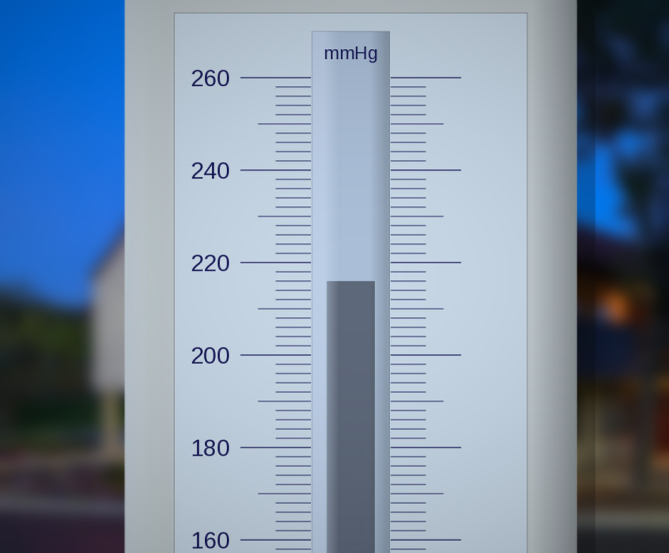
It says 216 mmHg
